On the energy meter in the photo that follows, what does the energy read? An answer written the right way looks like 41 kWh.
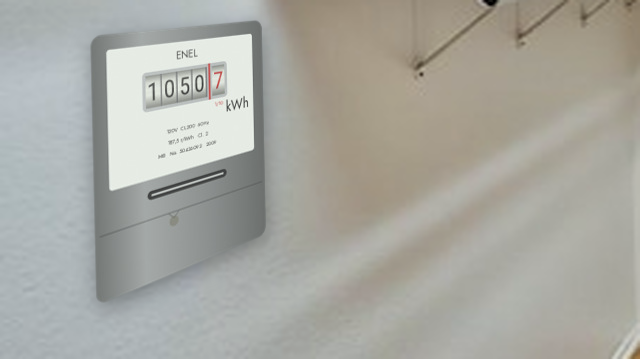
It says 1050.7 kWh
